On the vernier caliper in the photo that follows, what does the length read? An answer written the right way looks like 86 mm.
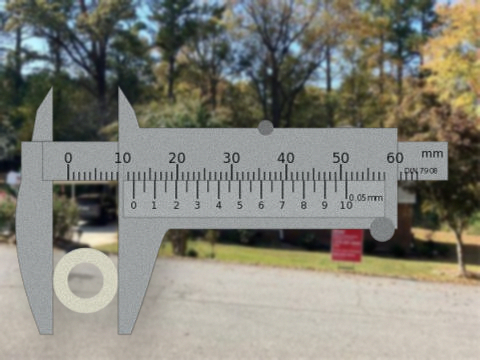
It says 12.0 mm
